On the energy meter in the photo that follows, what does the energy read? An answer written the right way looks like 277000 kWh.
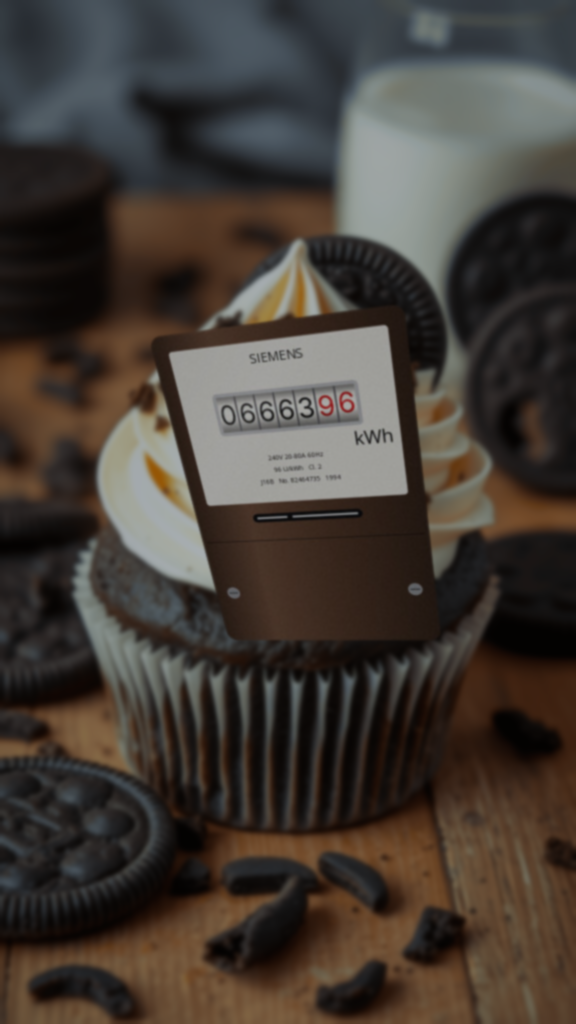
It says 6663.96 kWh
